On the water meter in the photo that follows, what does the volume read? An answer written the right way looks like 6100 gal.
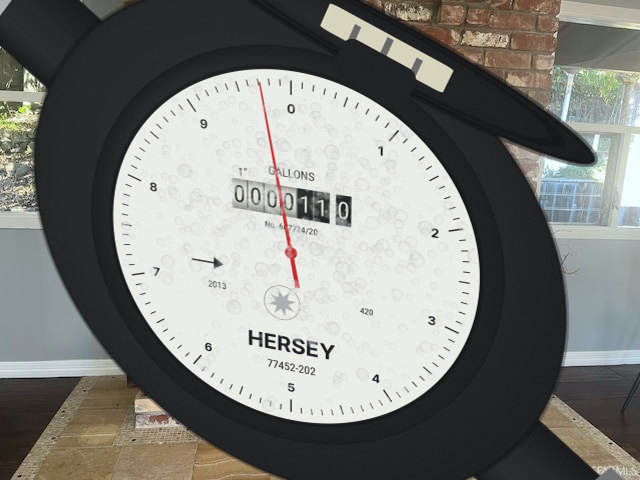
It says 109.7 gal
